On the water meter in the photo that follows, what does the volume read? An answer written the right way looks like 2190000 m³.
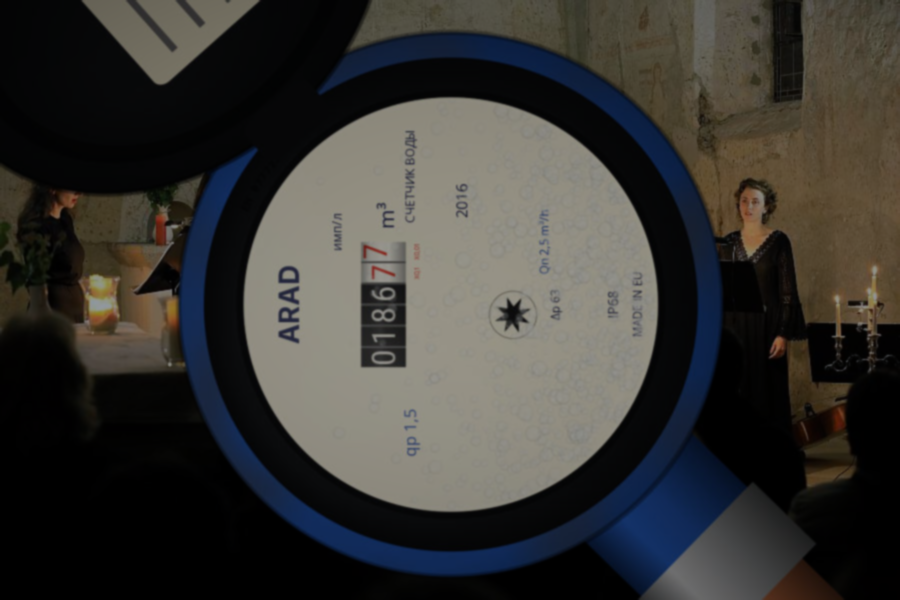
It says 186.77 m³
